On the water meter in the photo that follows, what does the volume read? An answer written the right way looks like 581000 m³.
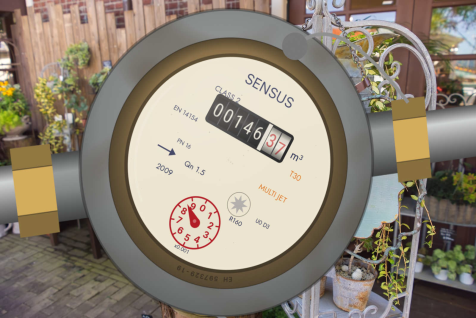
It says 146.368 m³
